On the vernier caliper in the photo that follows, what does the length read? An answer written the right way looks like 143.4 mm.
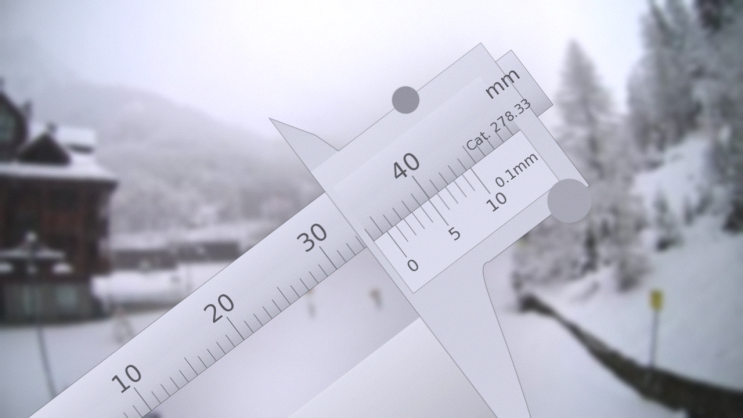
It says 35.4 mm
